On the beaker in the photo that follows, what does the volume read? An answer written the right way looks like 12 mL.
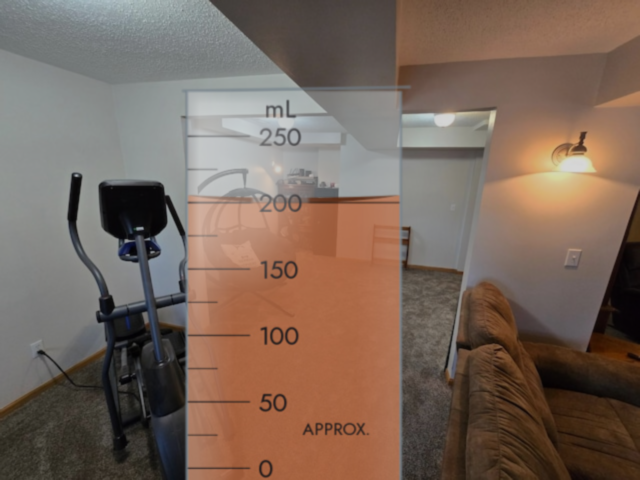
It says 200 mL
